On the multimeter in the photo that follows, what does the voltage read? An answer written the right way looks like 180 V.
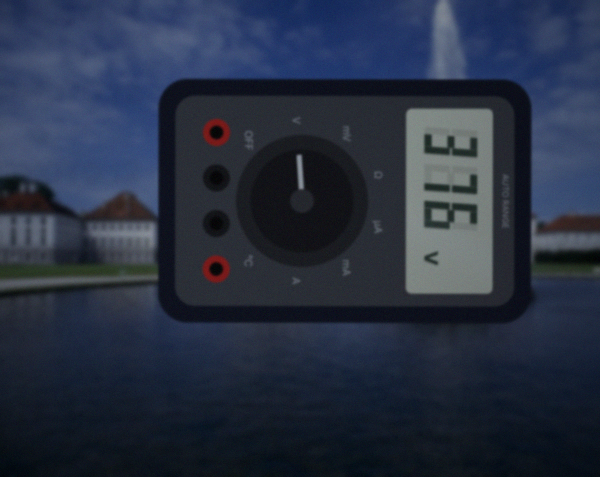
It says 376 V
